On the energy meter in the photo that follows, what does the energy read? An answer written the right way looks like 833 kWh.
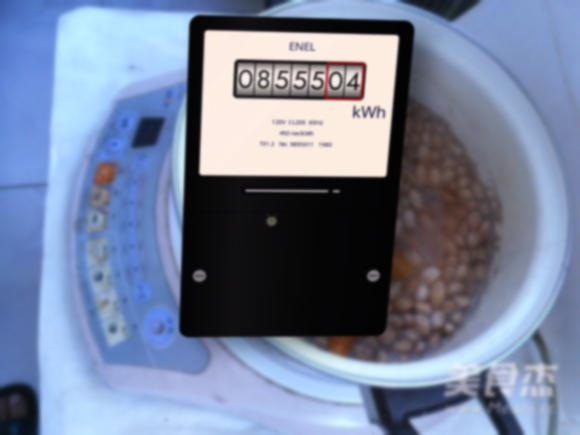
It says 8555.04 kWh
